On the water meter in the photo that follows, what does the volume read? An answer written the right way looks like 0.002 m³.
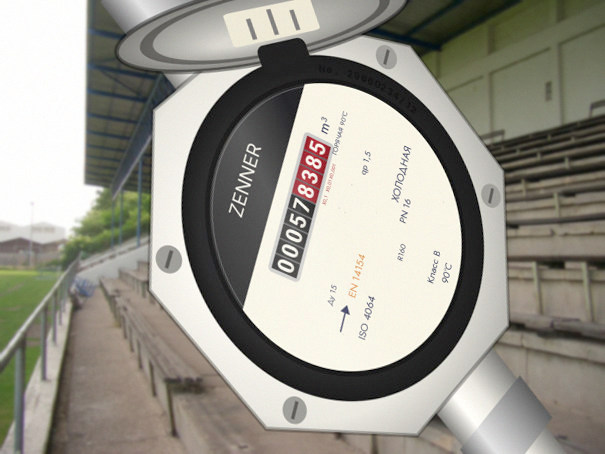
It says 57.8385 m³
